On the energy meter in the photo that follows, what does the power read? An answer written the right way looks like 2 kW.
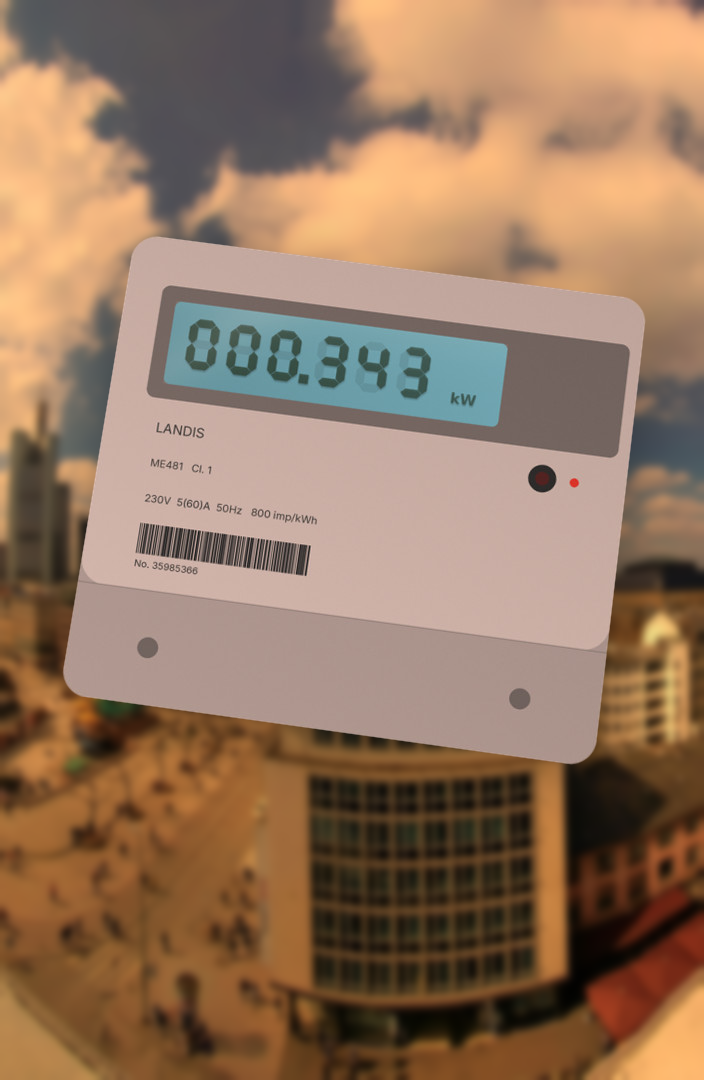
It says 0.343 kW
